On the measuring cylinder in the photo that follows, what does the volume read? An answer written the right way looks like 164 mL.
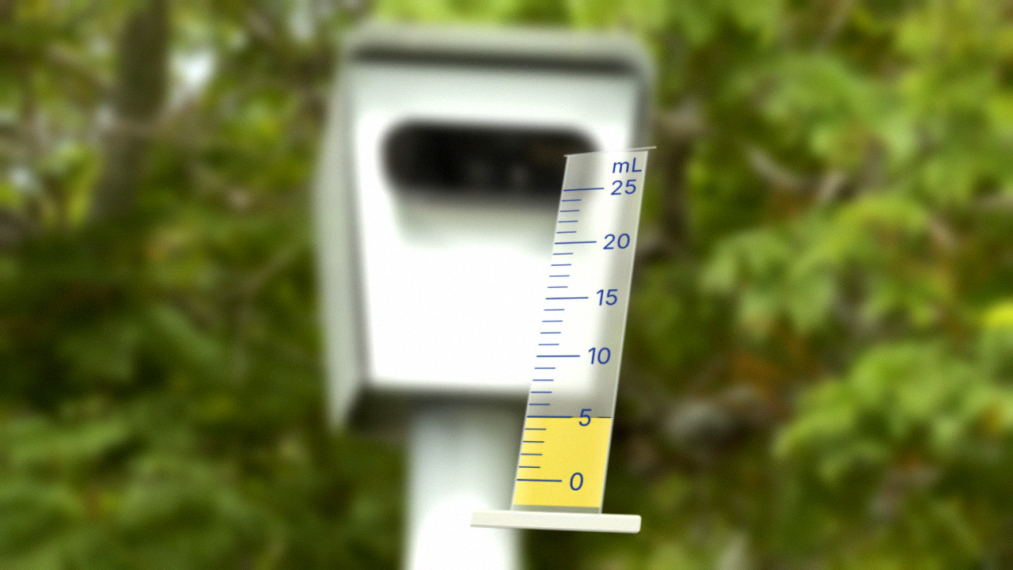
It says 5 mL
